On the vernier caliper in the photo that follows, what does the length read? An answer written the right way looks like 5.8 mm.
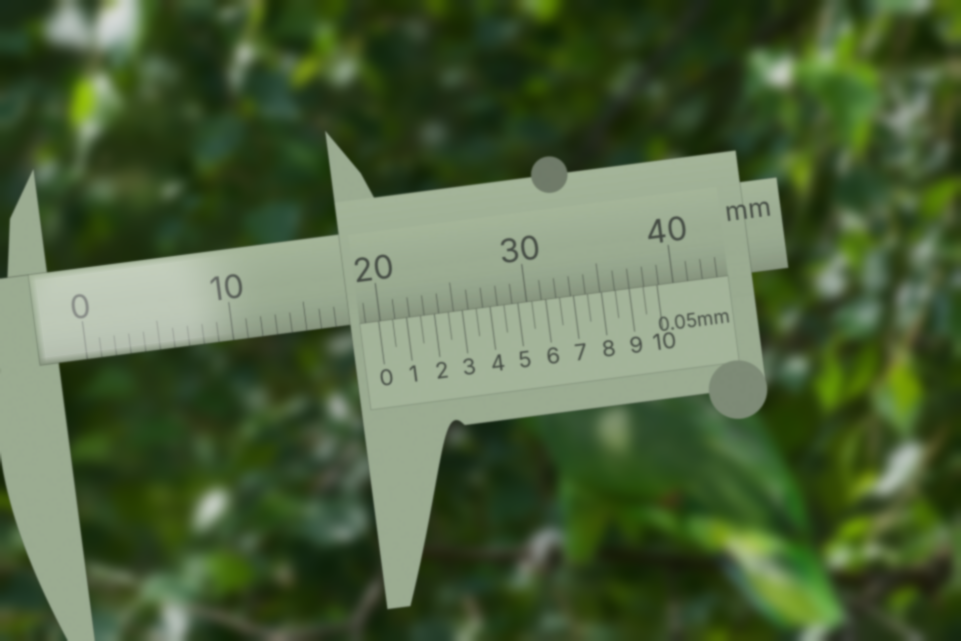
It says 19.9 mm
